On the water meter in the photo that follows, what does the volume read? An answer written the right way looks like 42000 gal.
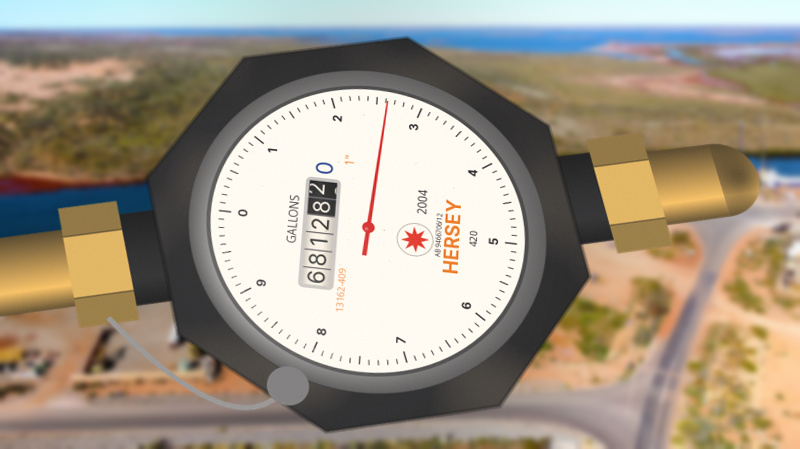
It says 6812822.6 gal
